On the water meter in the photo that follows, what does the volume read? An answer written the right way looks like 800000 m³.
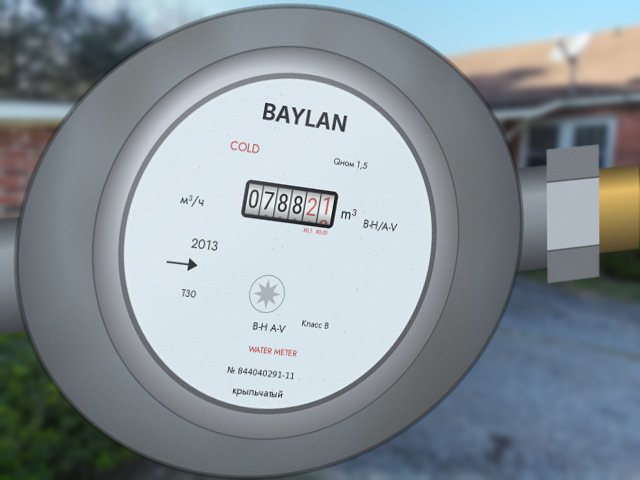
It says 788.21 m³
